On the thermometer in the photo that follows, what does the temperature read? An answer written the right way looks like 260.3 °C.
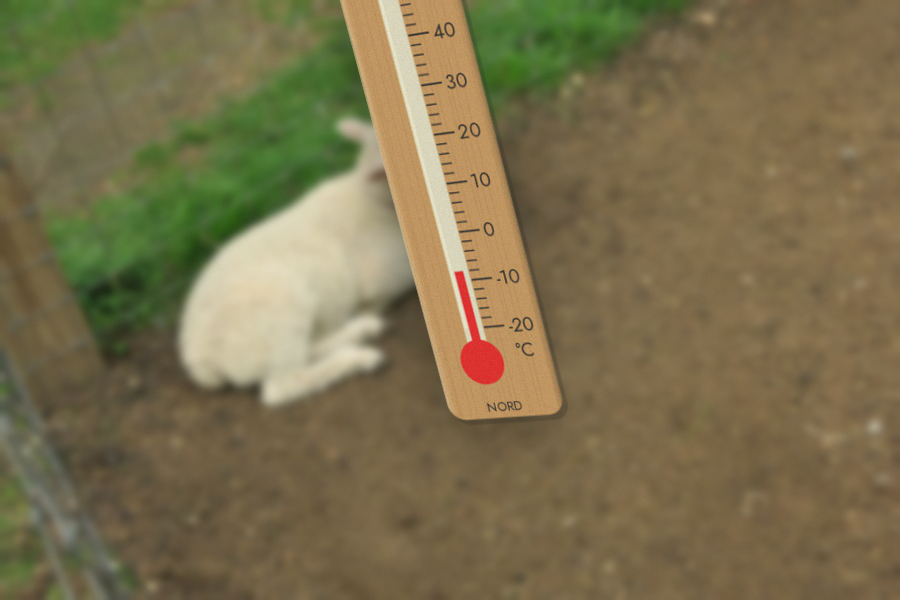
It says -8 °C
